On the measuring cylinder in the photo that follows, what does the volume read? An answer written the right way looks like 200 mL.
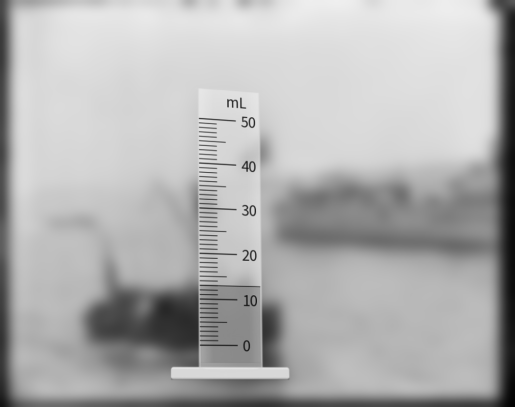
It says 13 mL
